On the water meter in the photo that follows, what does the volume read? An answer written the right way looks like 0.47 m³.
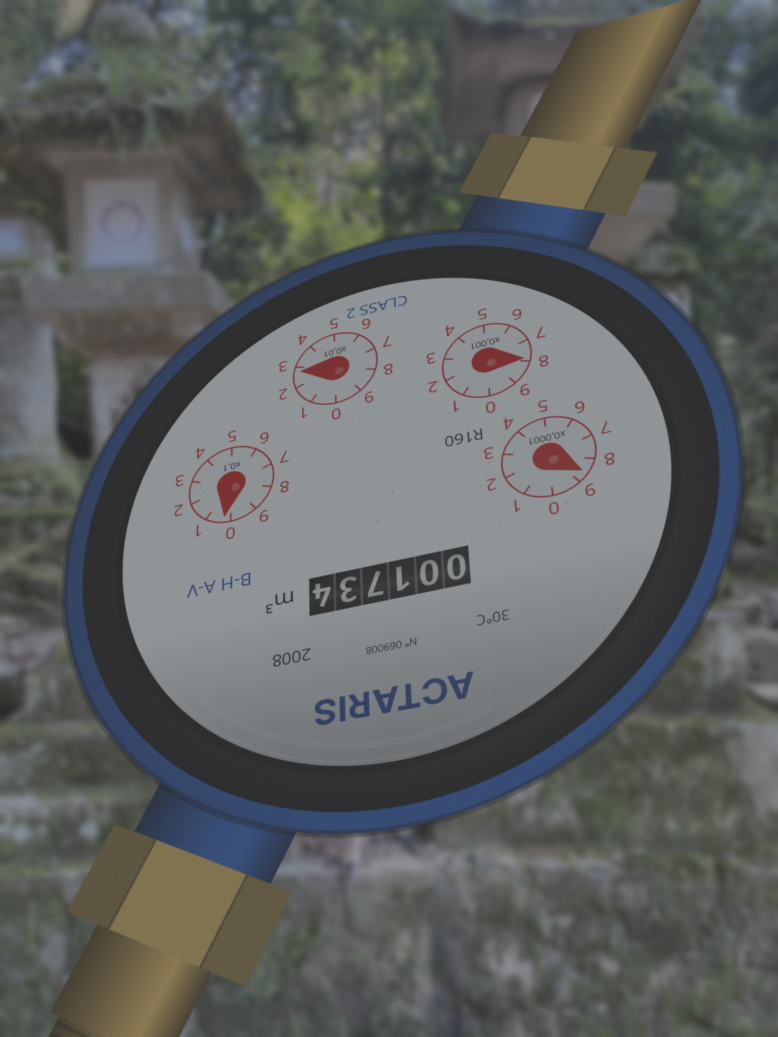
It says 1734.0278 m³
